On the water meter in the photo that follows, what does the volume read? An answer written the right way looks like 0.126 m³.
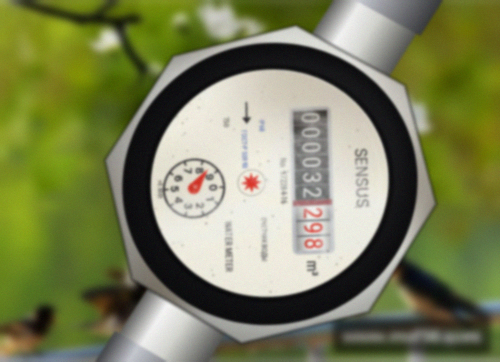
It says 32.2988 m³
